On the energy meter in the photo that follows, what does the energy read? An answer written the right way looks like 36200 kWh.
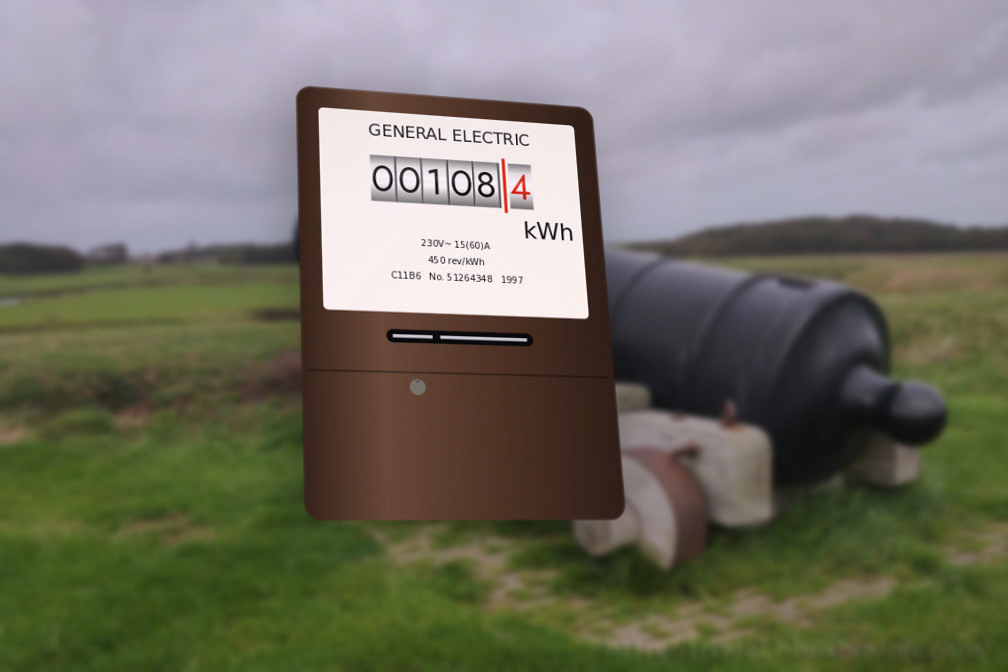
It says 108.4 kWh
